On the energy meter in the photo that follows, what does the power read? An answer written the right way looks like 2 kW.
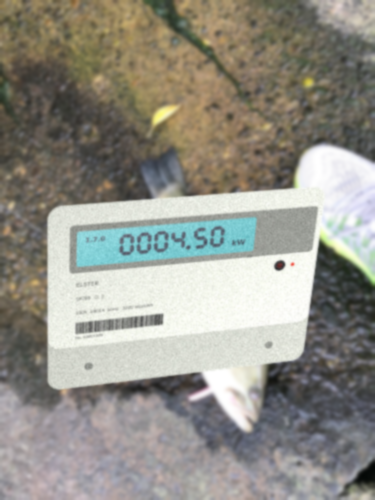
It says 4.50 kW
